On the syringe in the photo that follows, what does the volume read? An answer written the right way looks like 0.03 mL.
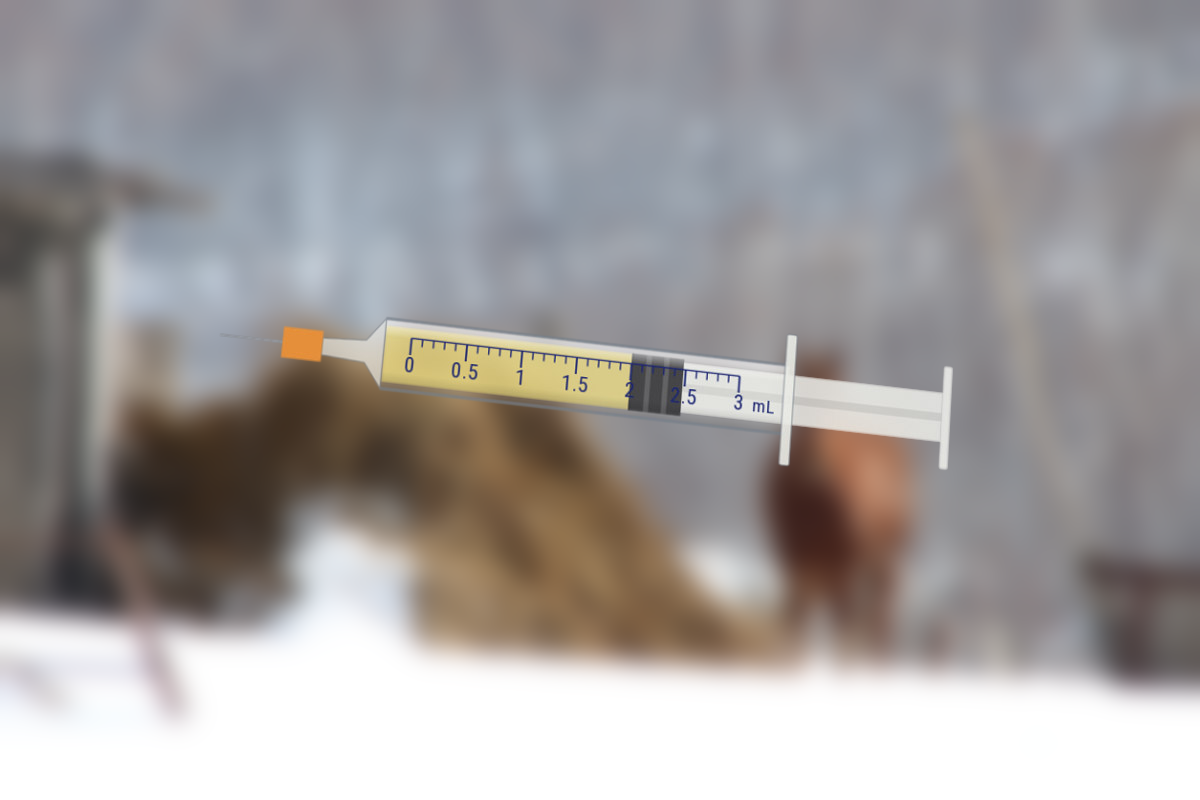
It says 2 mL
